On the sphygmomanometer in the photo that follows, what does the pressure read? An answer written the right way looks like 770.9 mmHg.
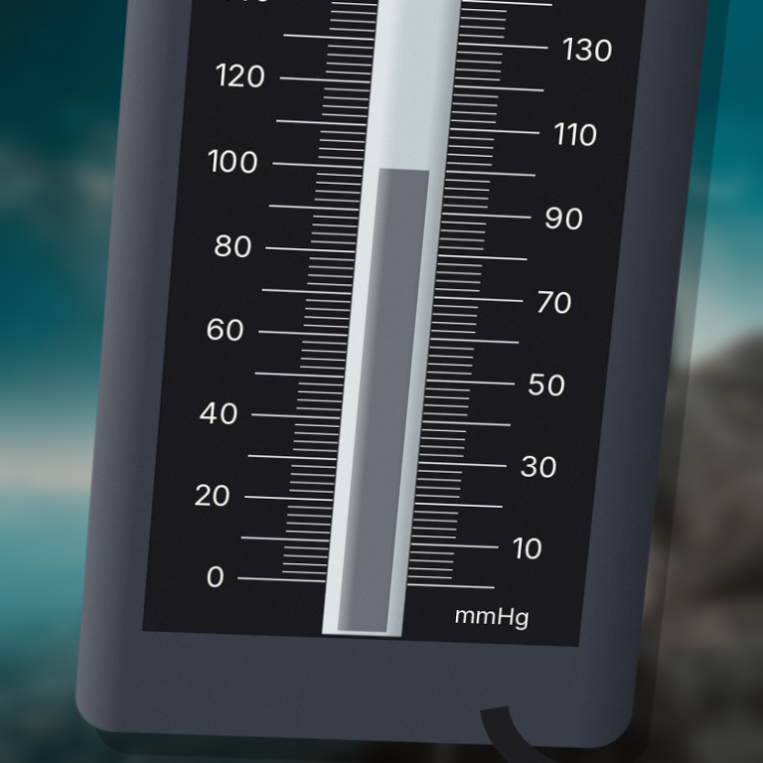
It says 100 mmHg
